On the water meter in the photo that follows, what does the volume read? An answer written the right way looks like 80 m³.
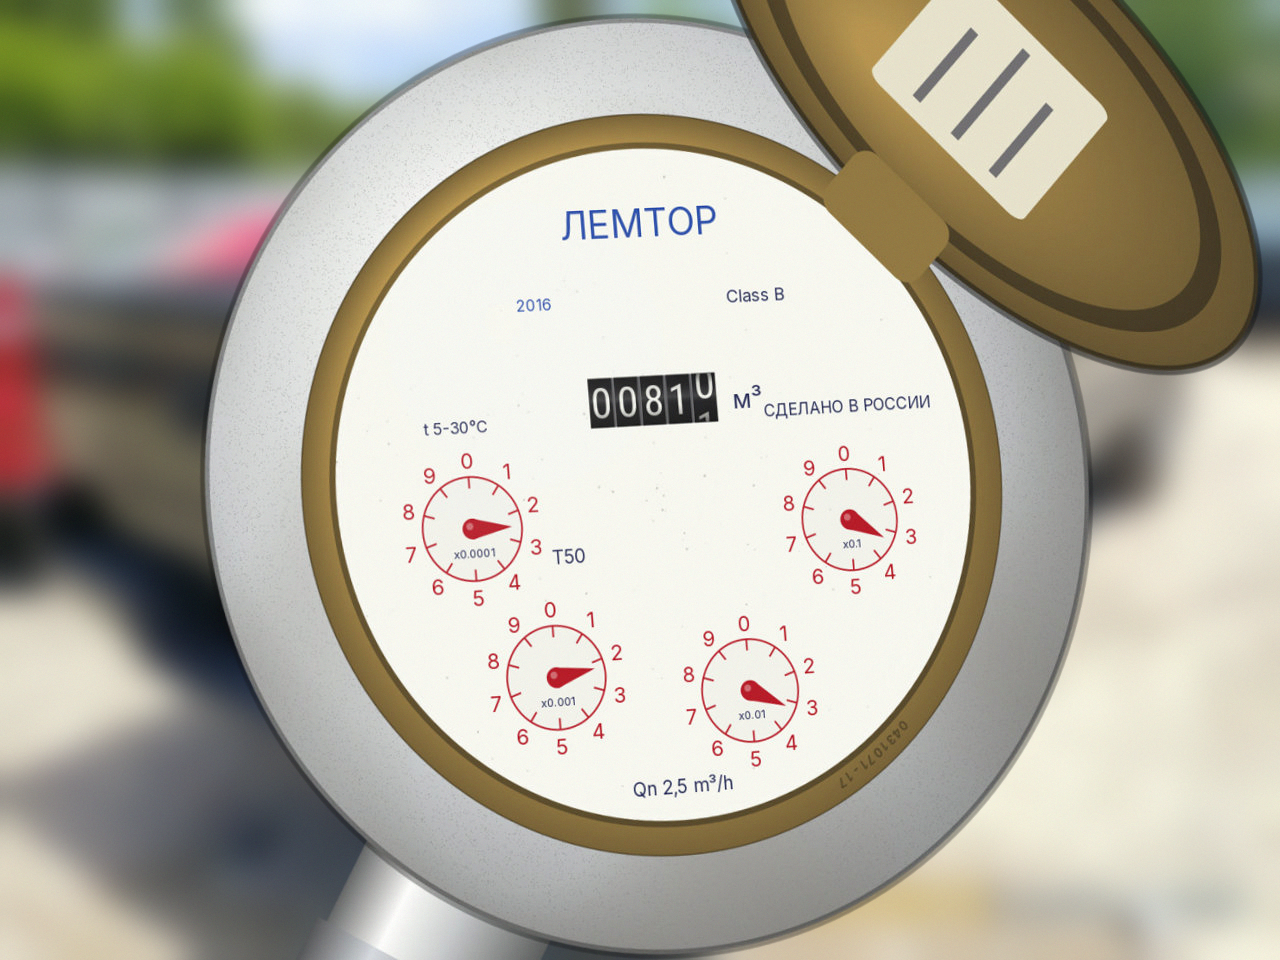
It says 810.3322 m³
